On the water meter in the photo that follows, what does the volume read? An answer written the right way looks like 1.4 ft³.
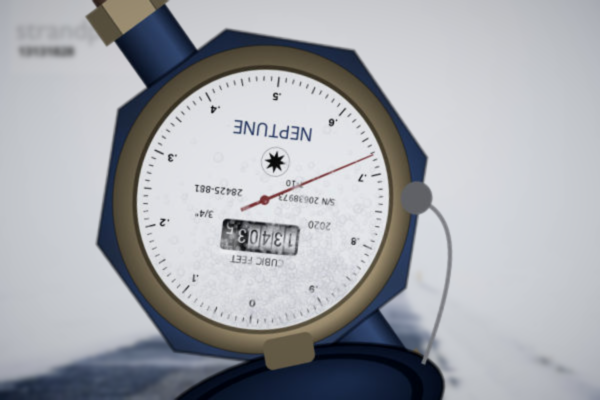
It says 134034.67 ft³
